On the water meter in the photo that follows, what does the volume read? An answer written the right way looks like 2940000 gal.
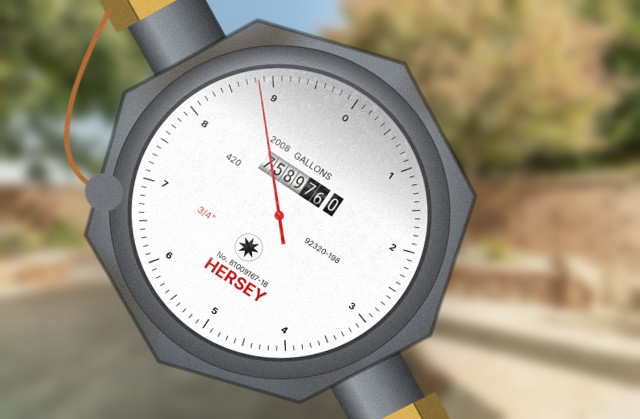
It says 7589758.8 gal
